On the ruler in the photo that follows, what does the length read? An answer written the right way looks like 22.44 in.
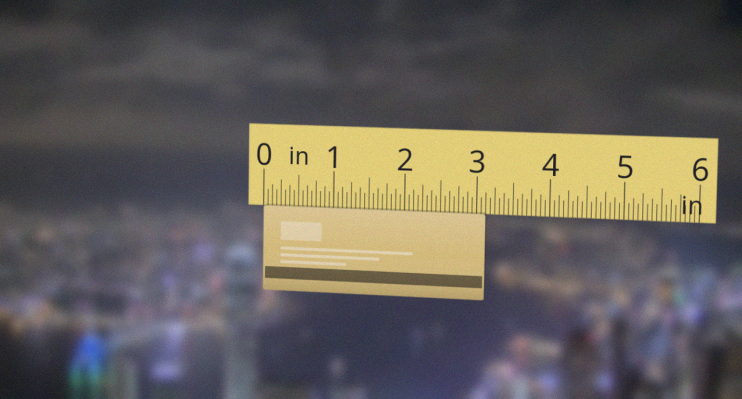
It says 3.125 in
